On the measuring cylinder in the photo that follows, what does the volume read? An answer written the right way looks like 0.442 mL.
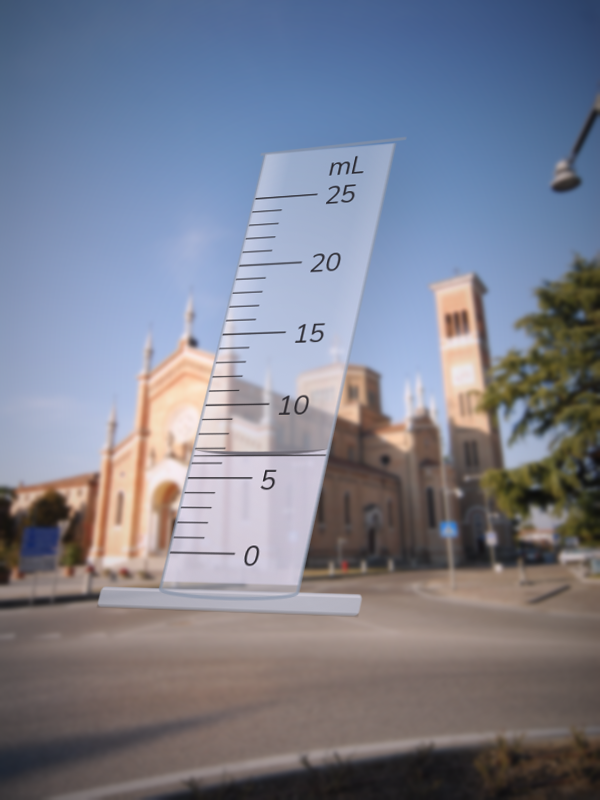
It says 6.5 mL
